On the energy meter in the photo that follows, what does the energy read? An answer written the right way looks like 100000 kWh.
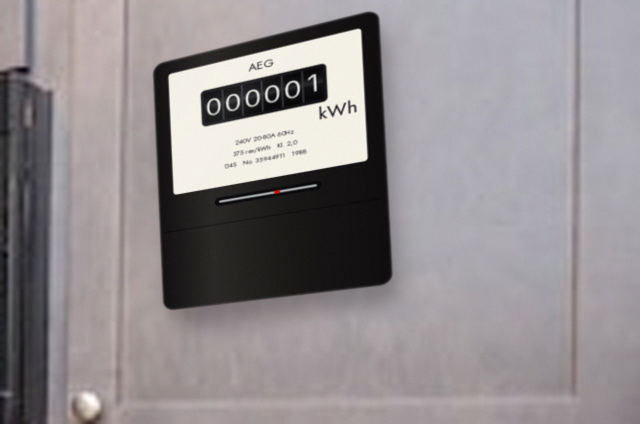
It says 1 kWh
